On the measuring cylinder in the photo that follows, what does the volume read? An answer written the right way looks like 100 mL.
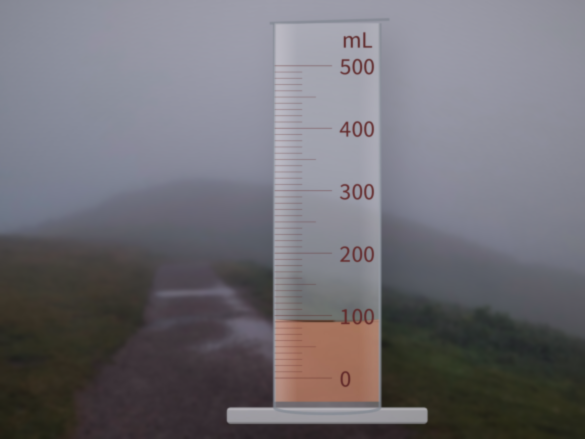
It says 90 mL
